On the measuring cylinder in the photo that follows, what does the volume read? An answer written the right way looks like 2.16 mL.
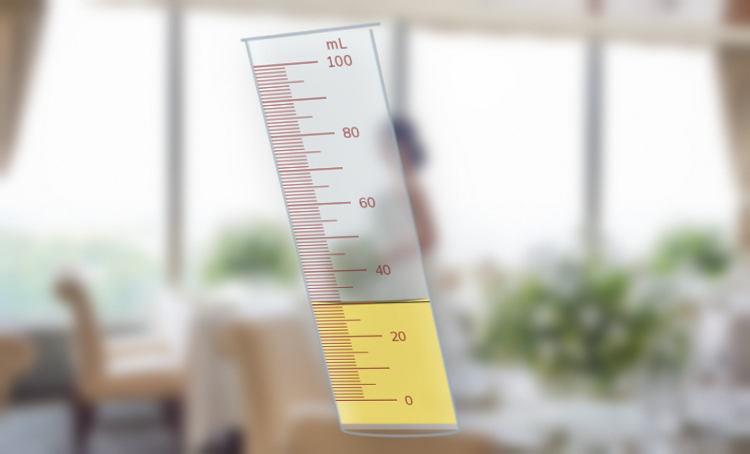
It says 30 mL
